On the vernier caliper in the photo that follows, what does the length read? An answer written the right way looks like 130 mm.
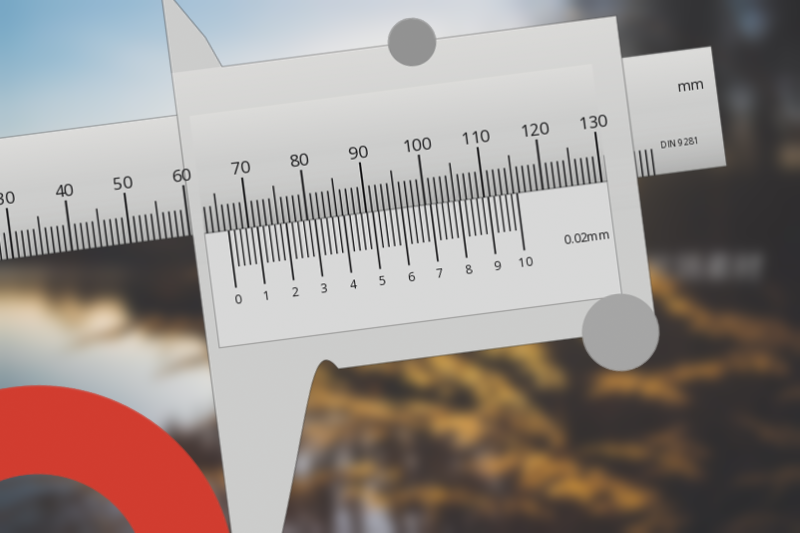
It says 66.6 mm
